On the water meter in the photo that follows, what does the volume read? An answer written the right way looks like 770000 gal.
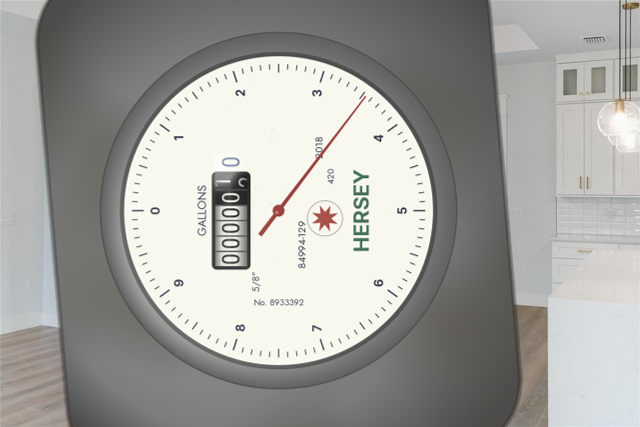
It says 13.5 gal
